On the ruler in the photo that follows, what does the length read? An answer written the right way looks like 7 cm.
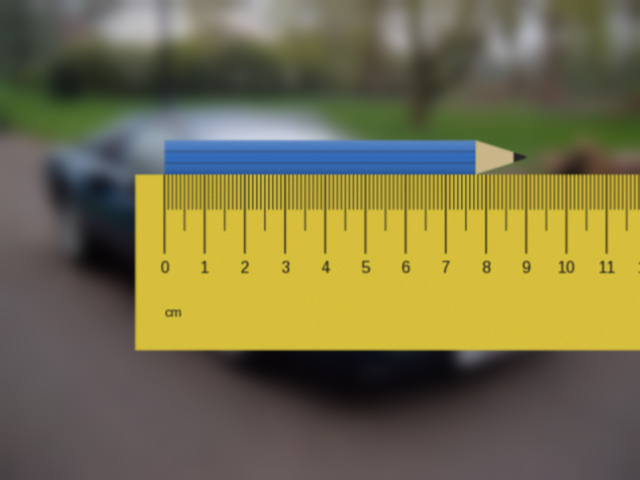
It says 9 cm
